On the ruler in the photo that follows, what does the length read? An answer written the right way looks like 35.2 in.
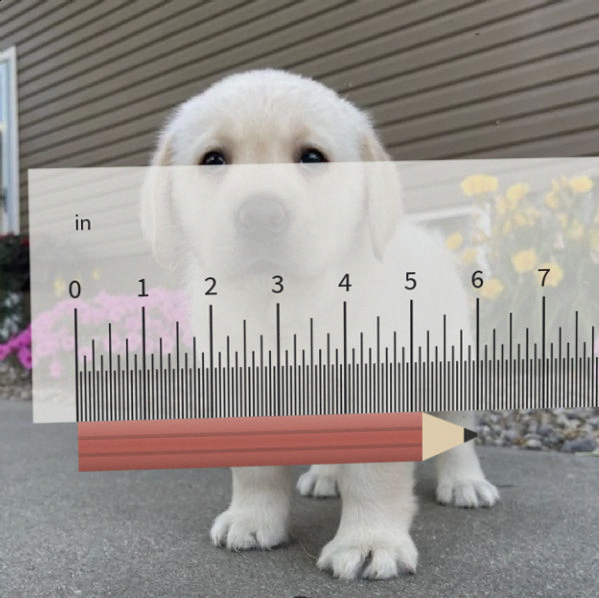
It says 6 in
